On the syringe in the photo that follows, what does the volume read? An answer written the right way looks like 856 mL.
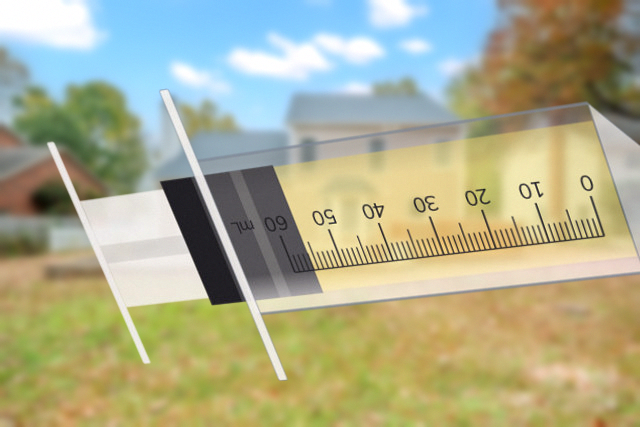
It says 56 mL
